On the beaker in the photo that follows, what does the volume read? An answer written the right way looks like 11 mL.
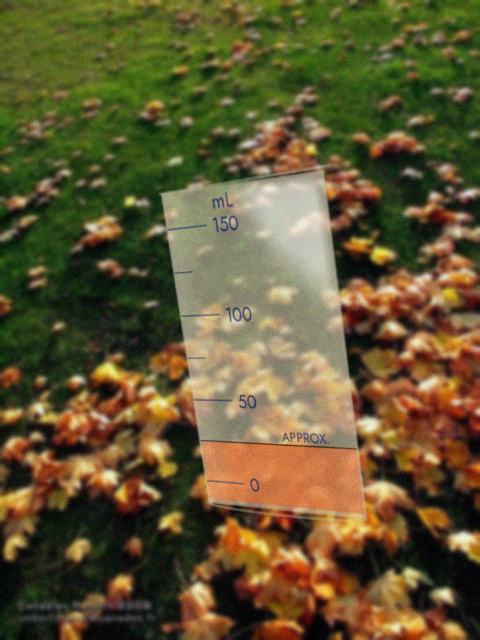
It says 25 mL
